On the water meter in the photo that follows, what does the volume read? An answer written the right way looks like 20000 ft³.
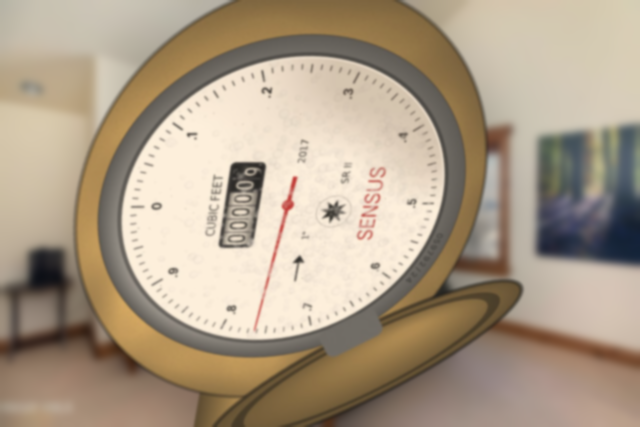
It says 8.76 ft³
